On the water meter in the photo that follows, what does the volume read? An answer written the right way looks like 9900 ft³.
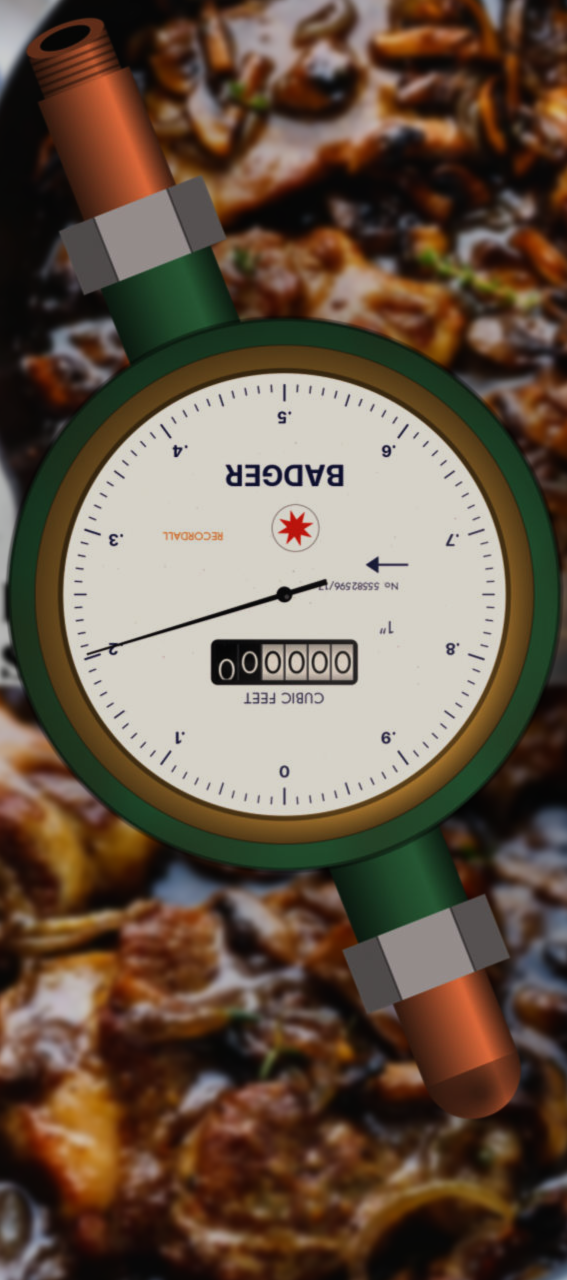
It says 0.20 ft³
